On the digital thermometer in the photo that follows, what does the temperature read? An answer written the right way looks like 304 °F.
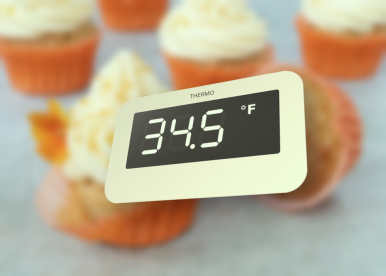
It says 34.5 °F
